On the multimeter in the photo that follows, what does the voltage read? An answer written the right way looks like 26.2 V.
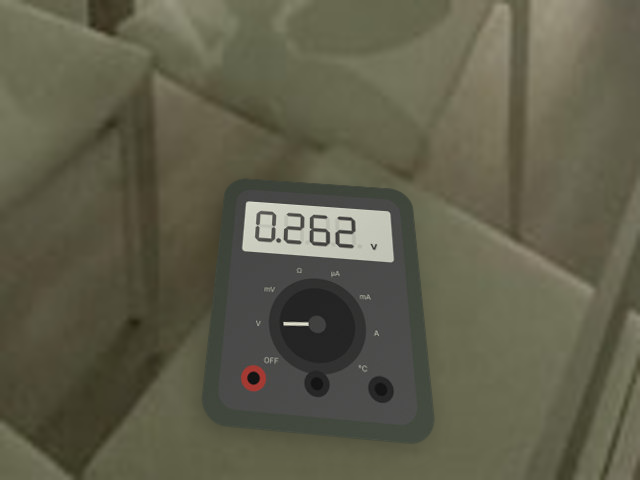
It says 0.262 V
